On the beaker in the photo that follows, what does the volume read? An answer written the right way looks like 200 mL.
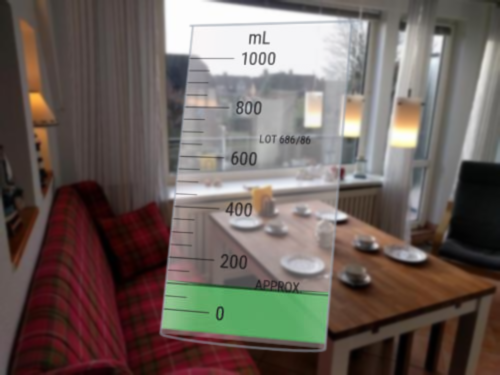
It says 100 mL
